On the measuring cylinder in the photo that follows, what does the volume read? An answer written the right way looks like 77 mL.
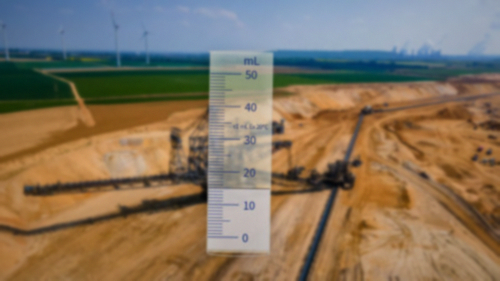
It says 15 mL
